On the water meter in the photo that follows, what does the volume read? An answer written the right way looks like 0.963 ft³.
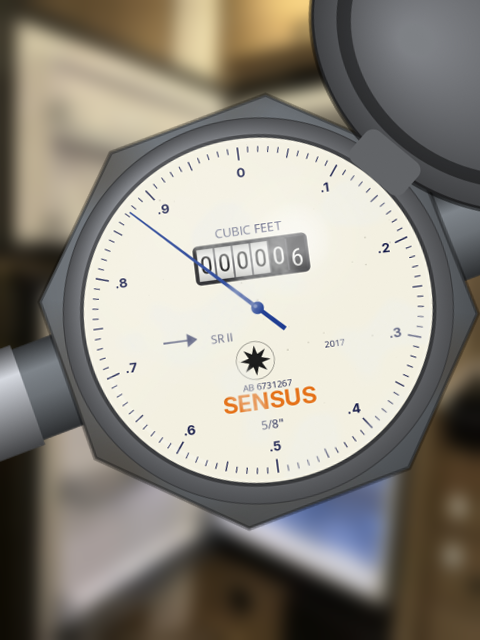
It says 5.87 ft³
